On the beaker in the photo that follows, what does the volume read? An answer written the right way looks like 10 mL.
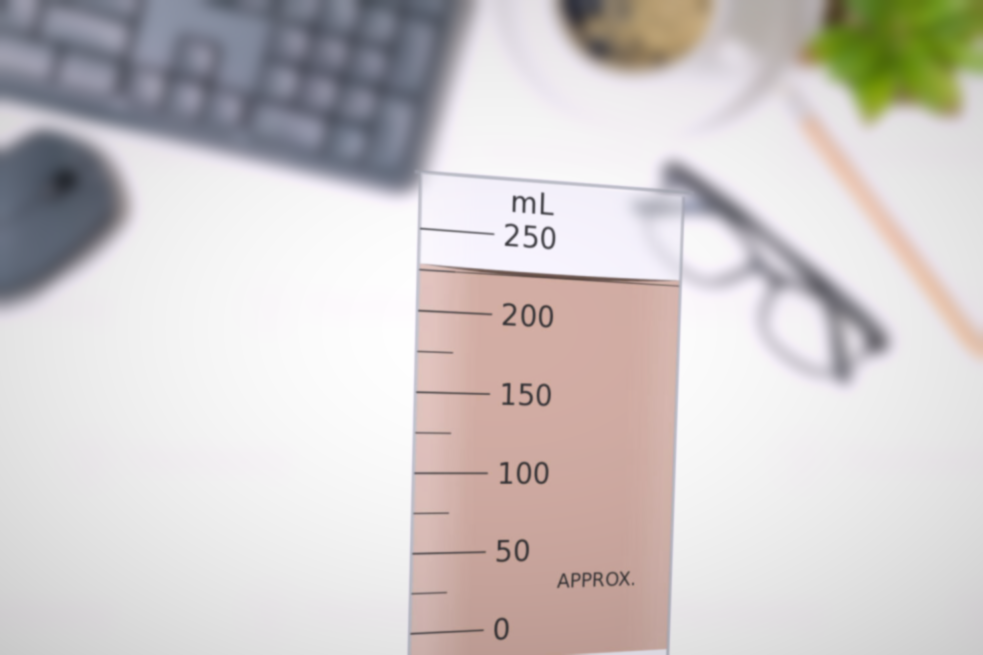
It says 225 mL
